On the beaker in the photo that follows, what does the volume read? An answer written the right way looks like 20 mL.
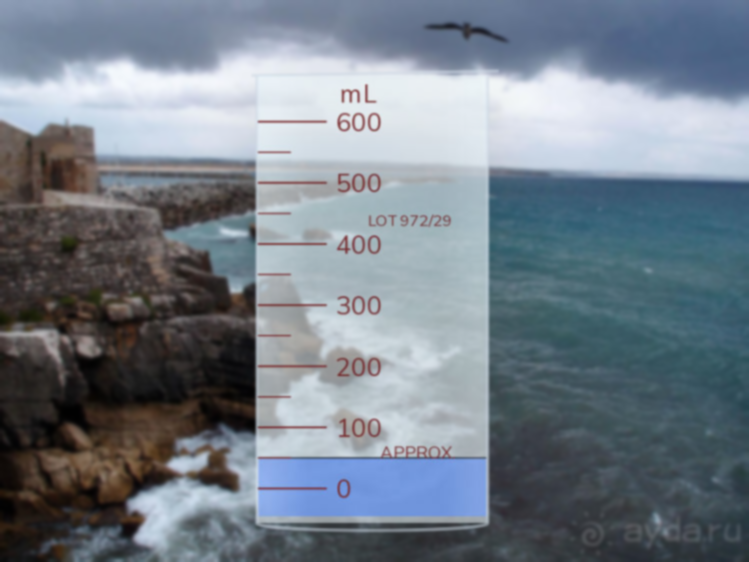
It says 50 mL
